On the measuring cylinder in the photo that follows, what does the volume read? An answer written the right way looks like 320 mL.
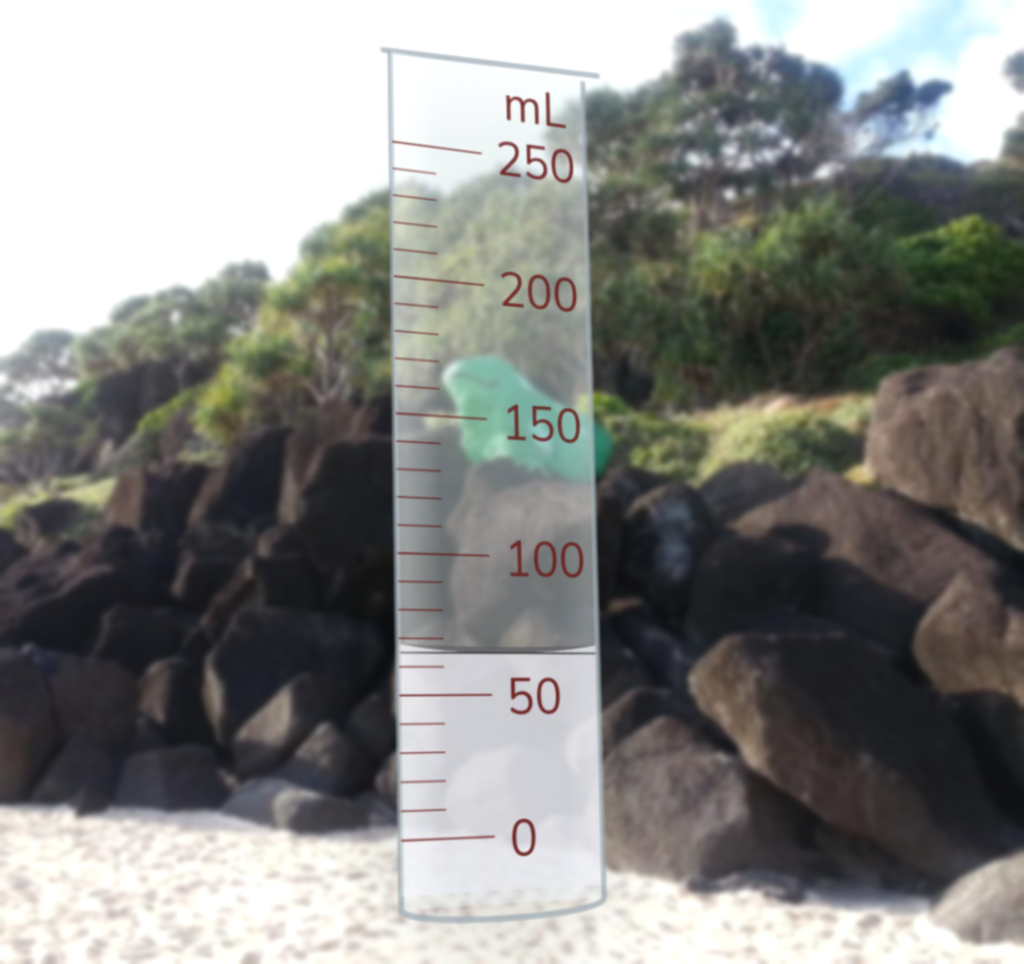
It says 65 mL
